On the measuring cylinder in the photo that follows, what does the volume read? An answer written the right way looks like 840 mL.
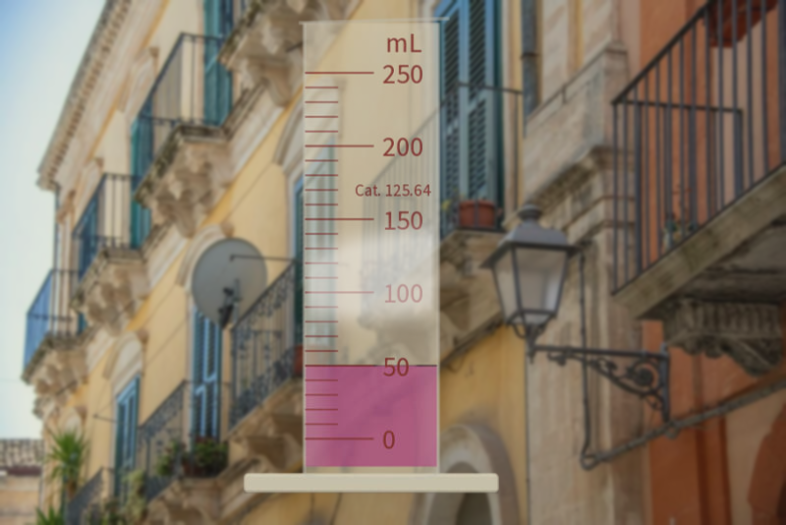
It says 50 mL
